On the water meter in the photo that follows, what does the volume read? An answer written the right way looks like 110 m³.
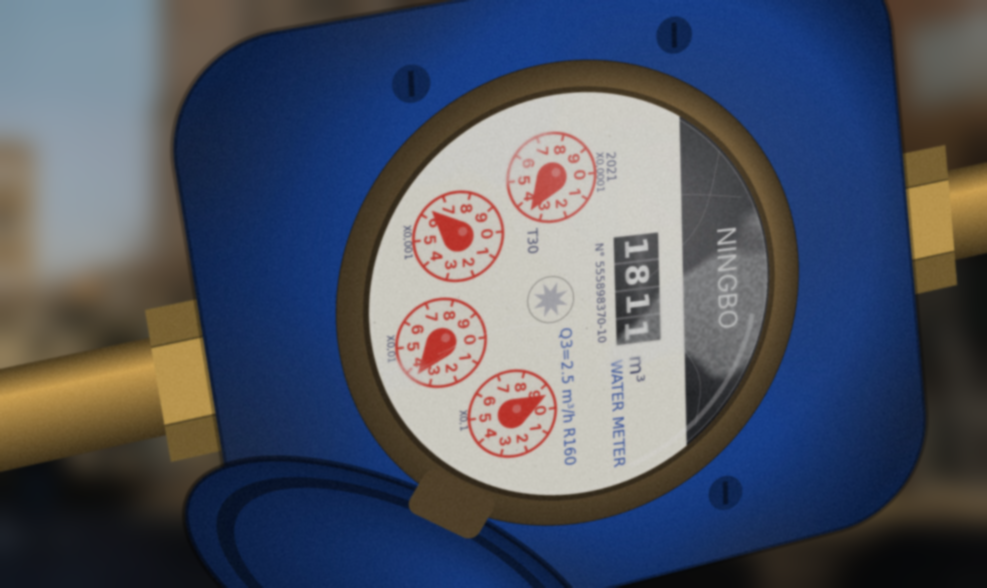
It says 1810.9363 m³
